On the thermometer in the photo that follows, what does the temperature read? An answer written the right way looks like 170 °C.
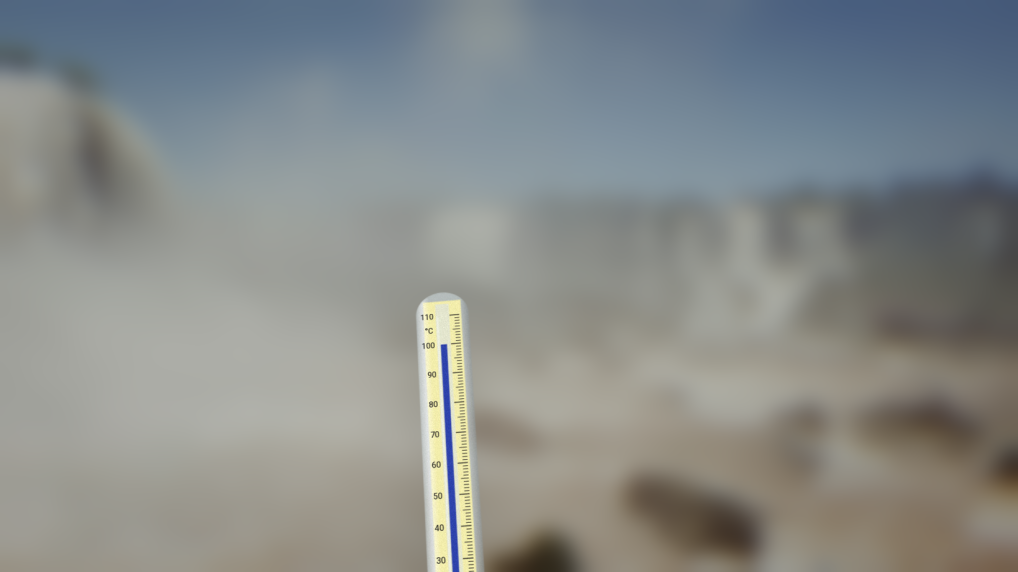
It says 100 °C
